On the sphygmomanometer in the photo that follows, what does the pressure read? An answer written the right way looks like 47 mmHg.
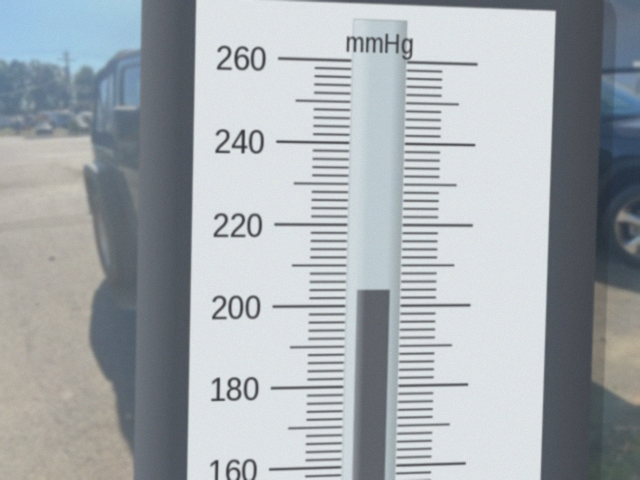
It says 204 mmHg
